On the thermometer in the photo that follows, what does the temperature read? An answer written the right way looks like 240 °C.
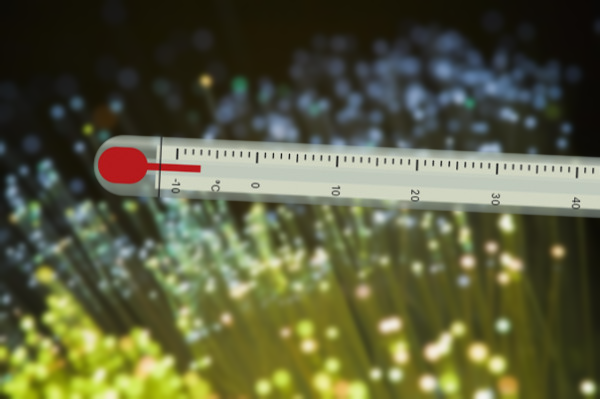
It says -7 °C
